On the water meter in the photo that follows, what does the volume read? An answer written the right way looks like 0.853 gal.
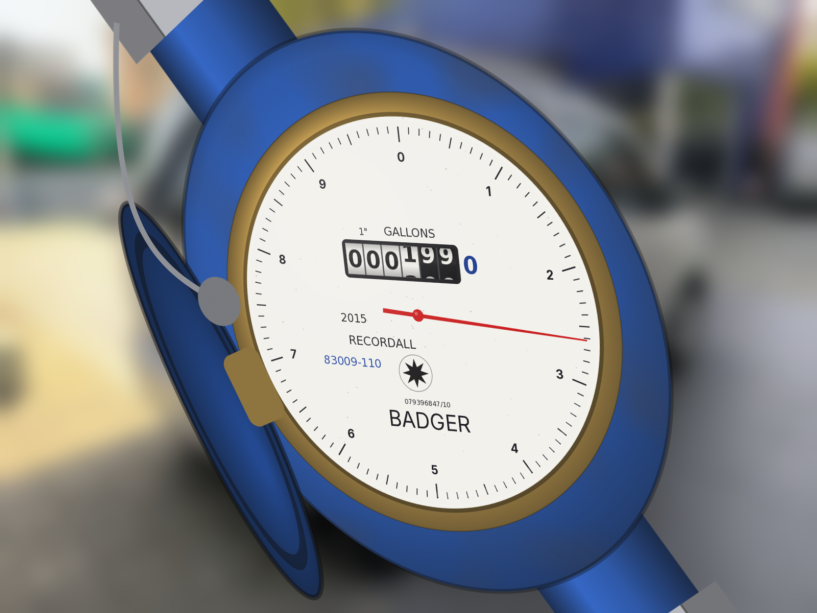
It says 1992.6 gal
